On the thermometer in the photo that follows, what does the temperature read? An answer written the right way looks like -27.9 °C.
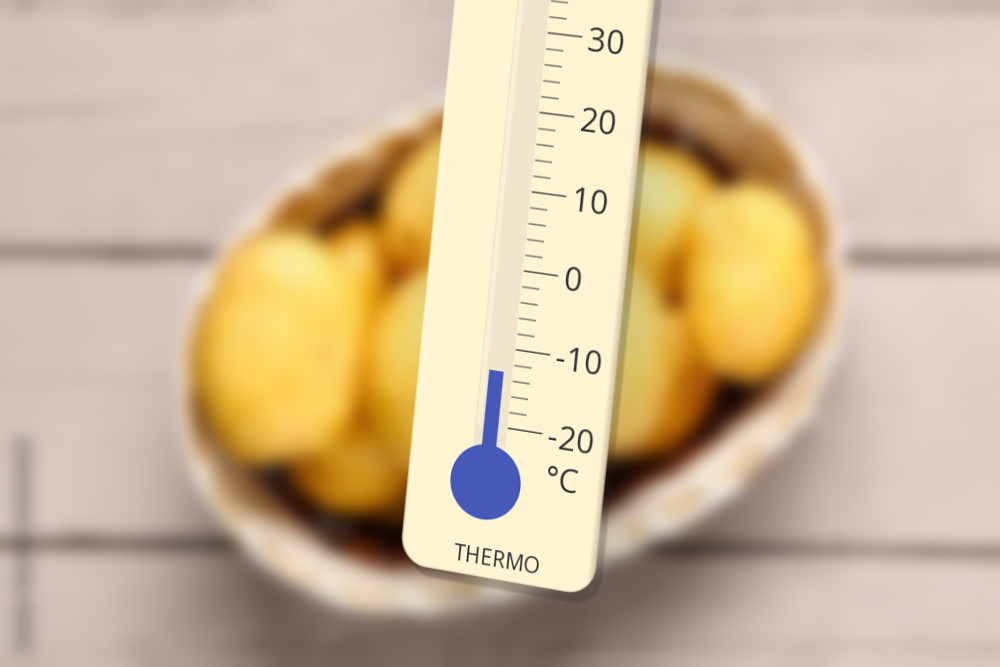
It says -13 °C
